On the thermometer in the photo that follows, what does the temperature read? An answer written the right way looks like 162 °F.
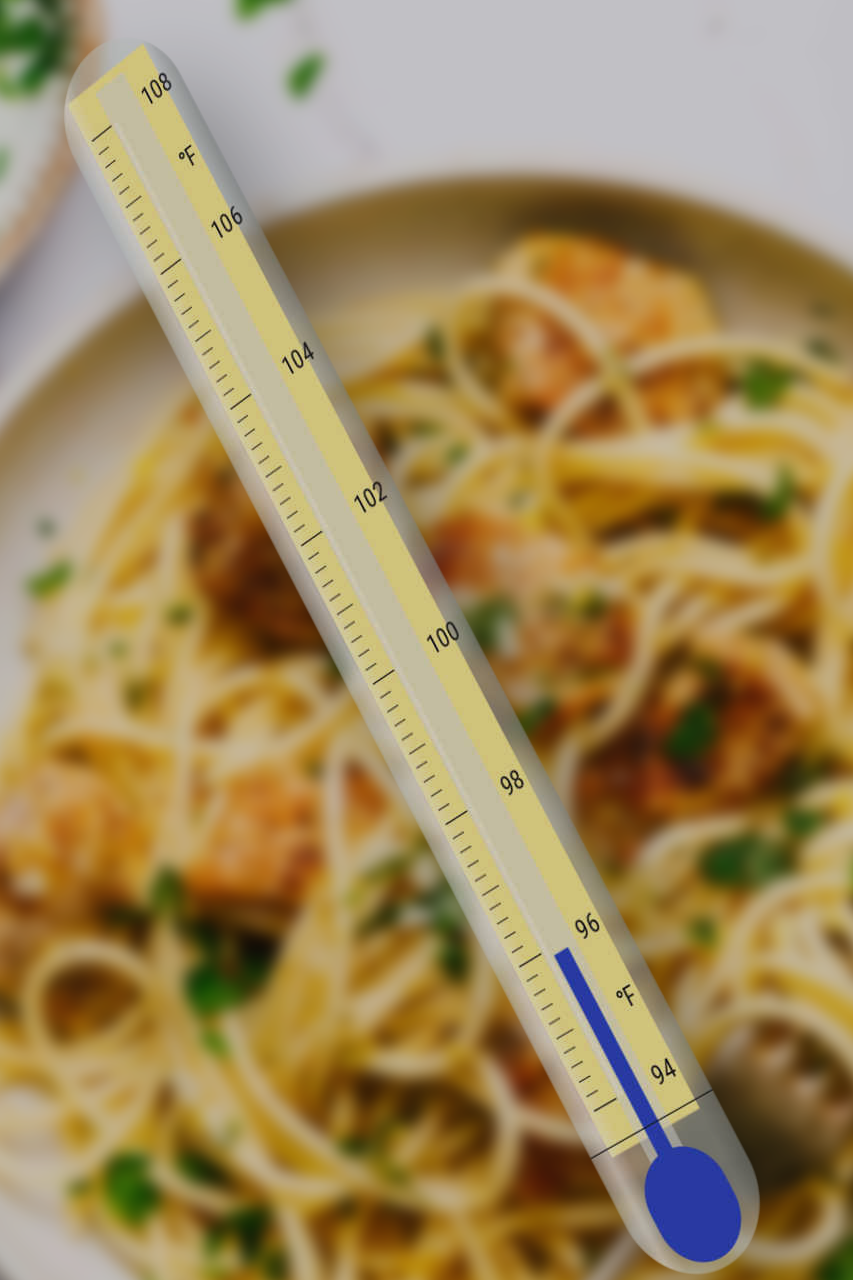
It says 95.9 °F
